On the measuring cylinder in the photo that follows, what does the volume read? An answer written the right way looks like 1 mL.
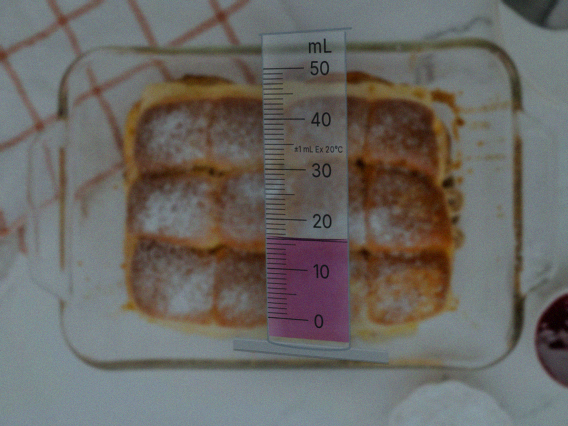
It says 16 mL
